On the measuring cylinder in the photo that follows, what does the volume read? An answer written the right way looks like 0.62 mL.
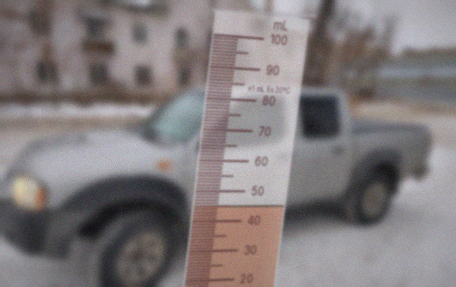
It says 45 mL
